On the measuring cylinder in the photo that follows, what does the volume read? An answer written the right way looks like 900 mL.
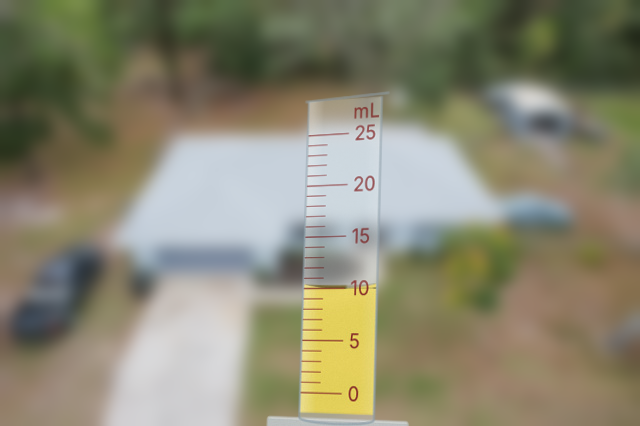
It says 10 mL
